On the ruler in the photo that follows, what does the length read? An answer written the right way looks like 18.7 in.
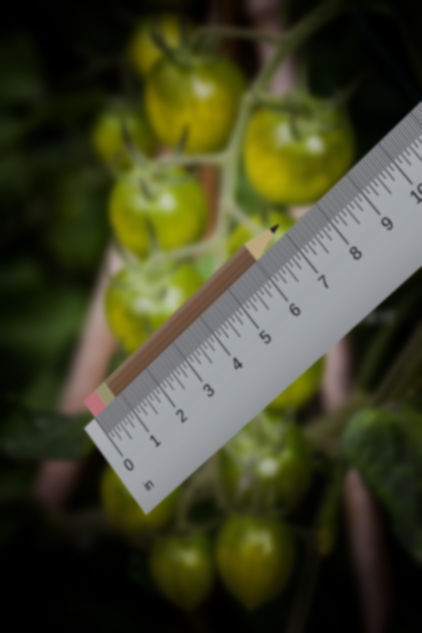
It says 7 in
